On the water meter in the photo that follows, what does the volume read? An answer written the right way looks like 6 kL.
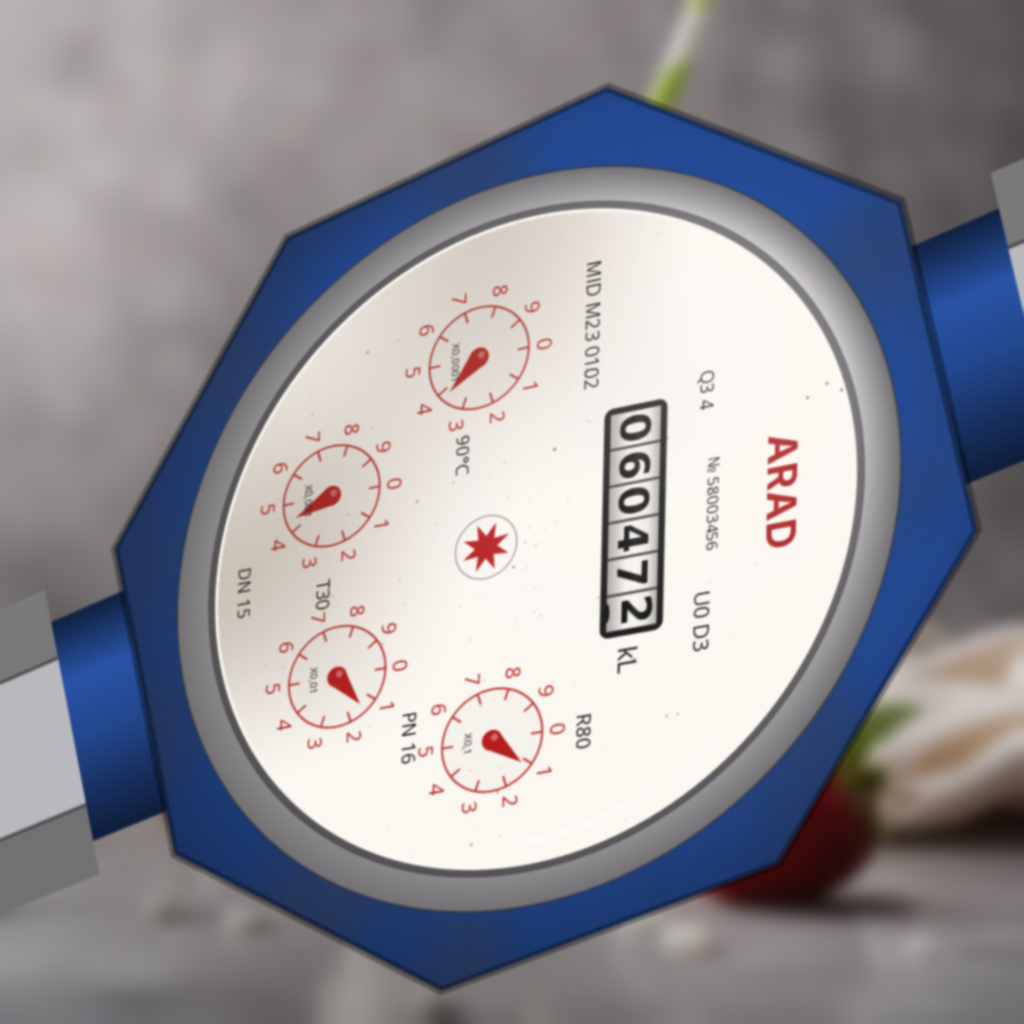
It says 60472.1143 kL
